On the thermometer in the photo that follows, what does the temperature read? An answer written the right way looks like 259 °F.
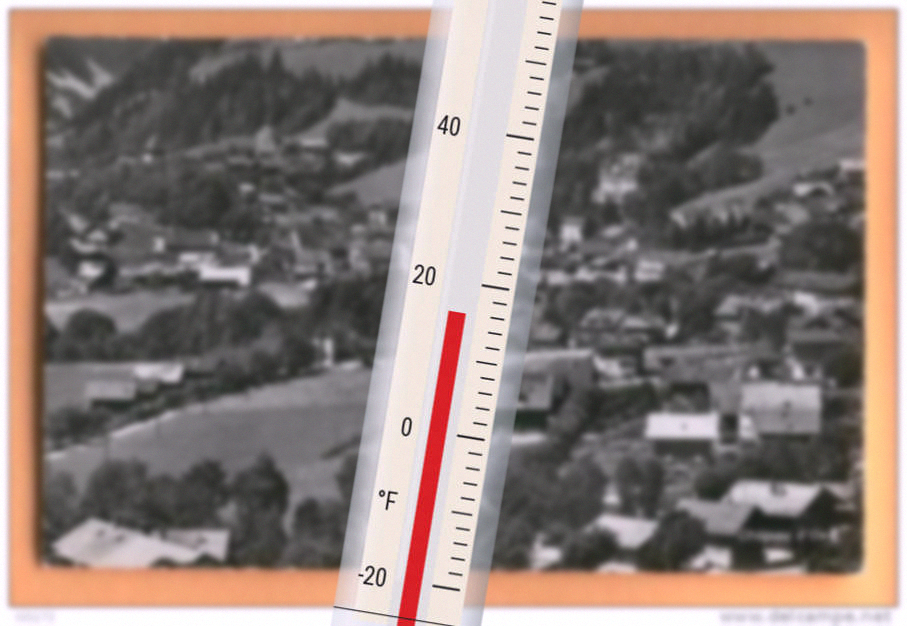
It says 16 °F
